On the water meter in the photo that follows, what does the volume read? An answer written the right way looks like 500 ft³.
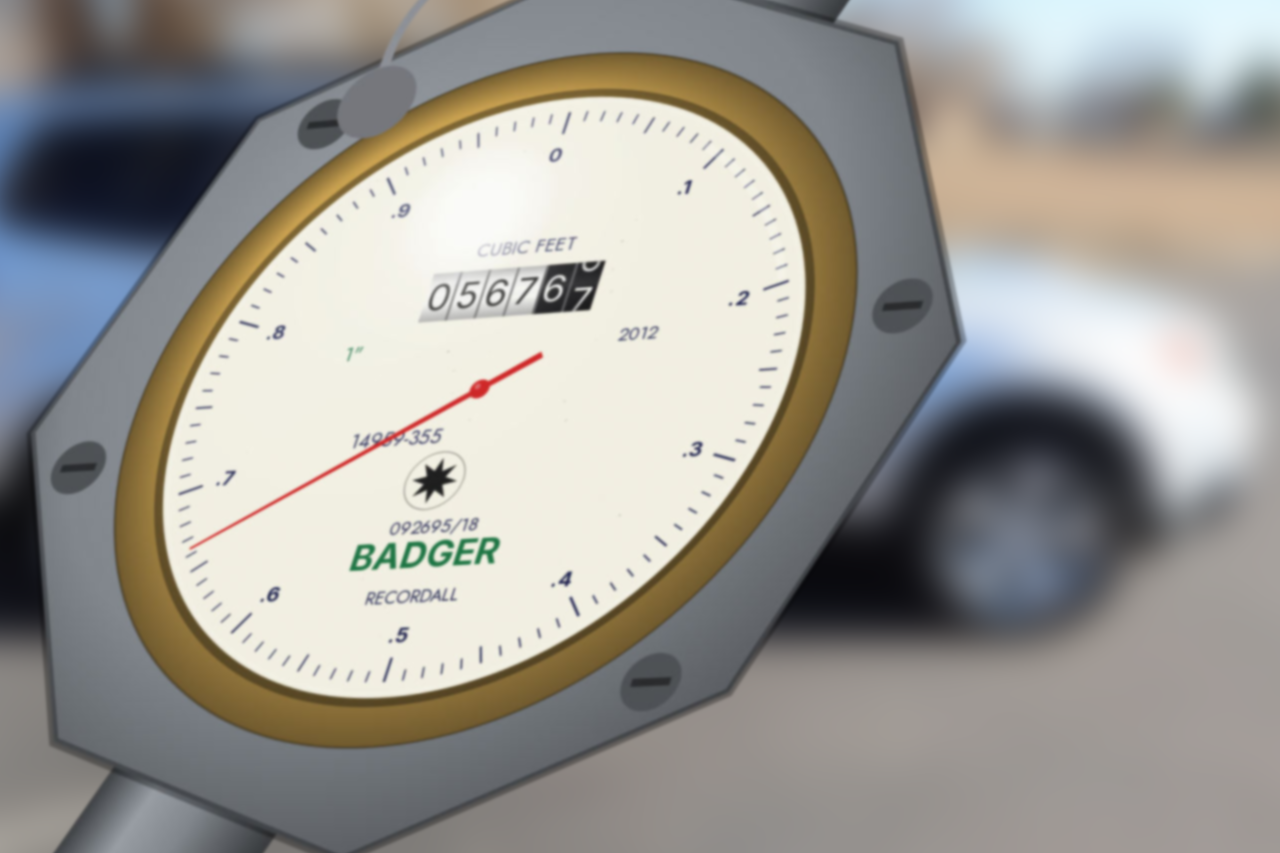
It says 56766.66 ft³
